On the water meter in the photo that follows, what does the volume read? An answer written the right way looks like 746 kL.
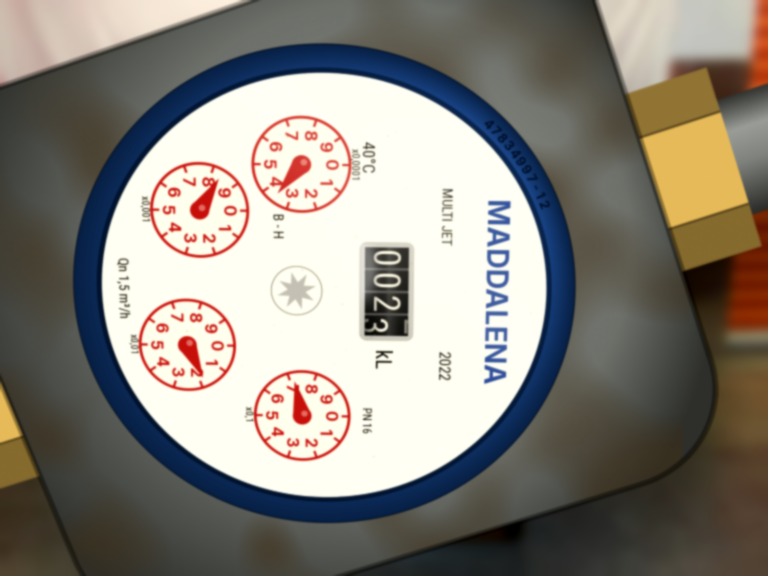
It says 22.7183 kL
